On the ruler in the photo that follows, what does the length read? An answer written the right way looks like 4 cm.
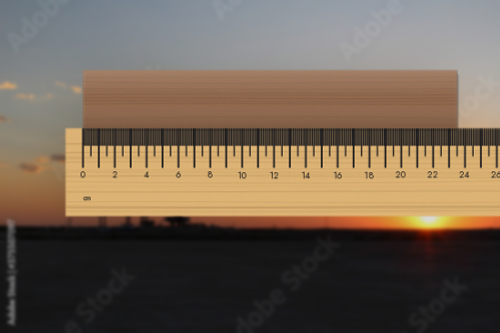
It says 23.5 cm
